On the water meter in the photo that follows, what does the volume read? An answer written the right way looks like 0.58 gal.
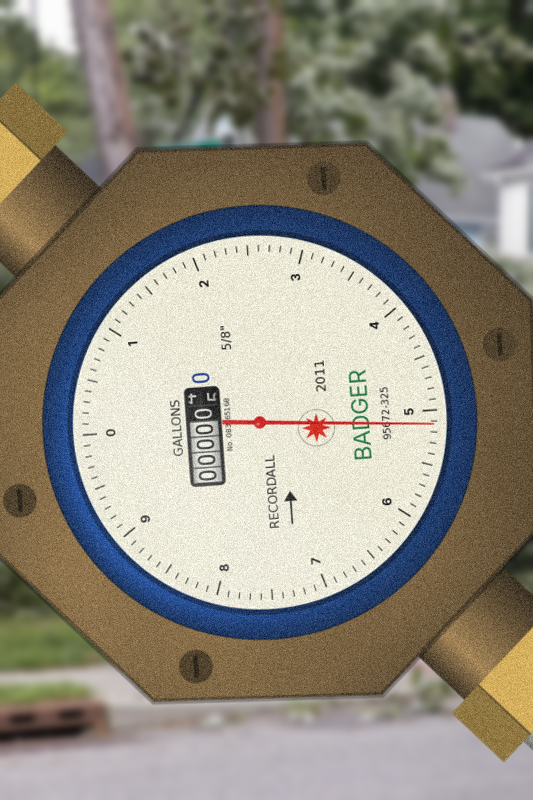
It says 45.1 gal
